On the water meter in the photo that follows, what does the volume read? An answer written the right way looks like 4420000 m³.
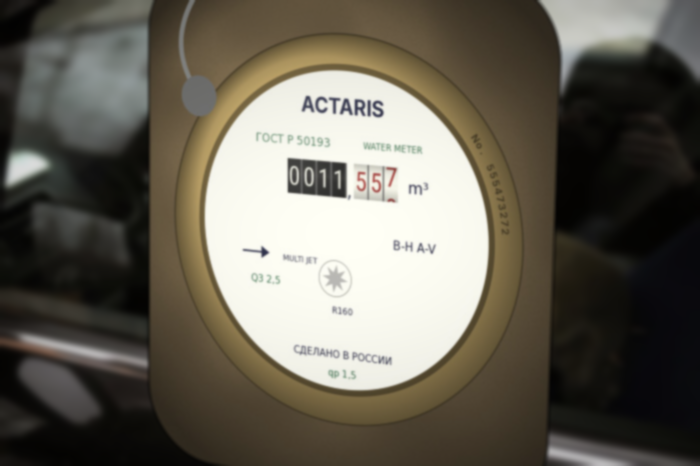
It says 11.557 m³
